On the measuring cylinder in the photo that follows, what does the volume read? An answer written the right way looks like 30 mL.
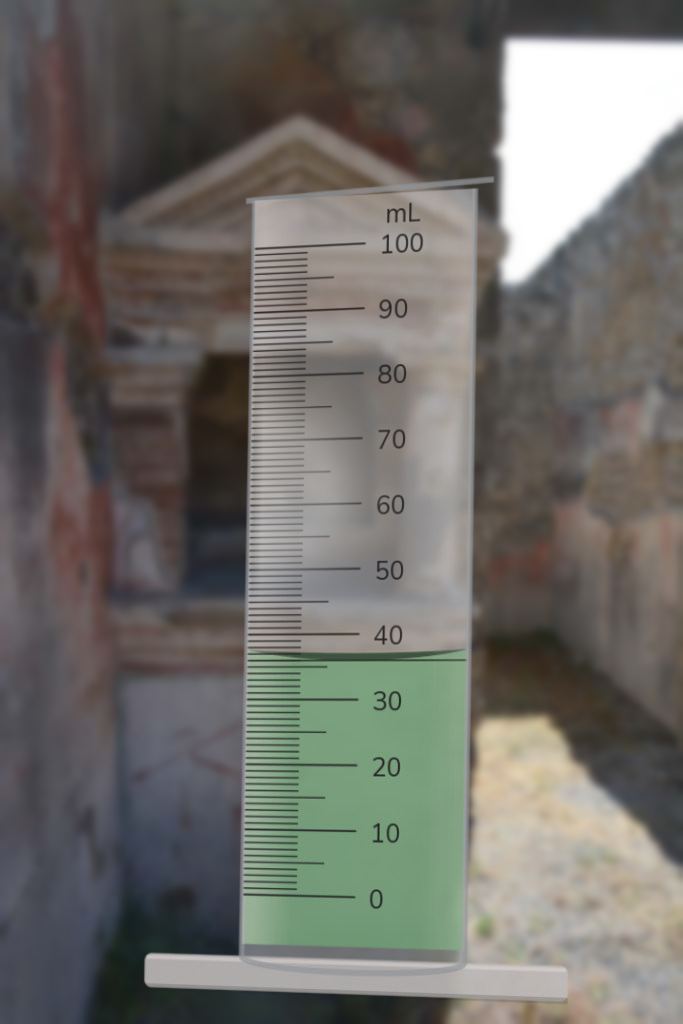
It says 36 mL
